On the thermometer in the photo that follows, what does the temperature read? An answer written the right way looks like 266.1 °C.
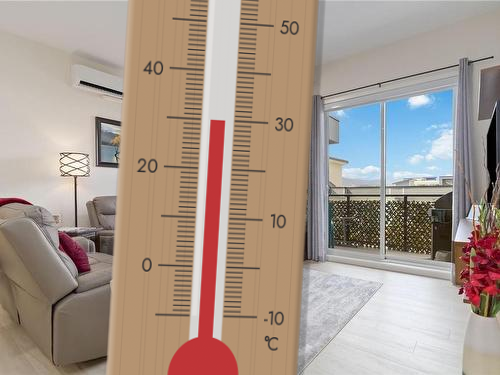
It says 30 °C
